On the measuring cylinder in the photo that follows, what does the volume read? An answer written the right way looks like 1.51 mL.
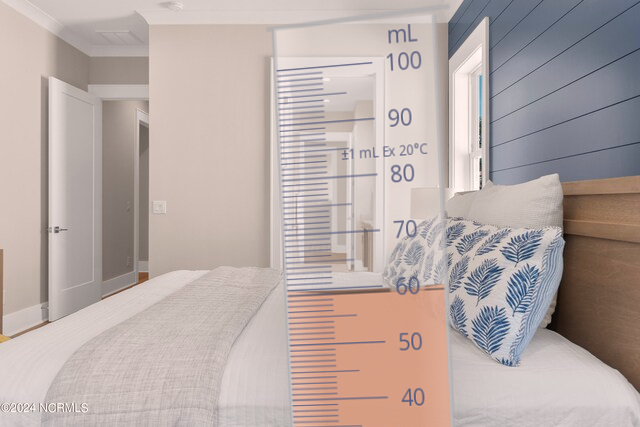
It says 59 mL
